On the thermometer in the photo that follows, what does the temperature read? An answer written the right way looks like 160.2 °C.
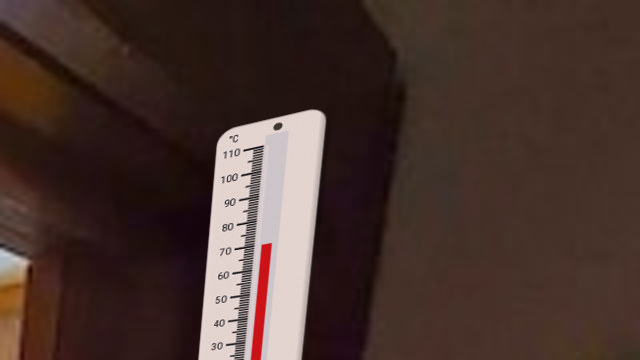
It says 70 °C
